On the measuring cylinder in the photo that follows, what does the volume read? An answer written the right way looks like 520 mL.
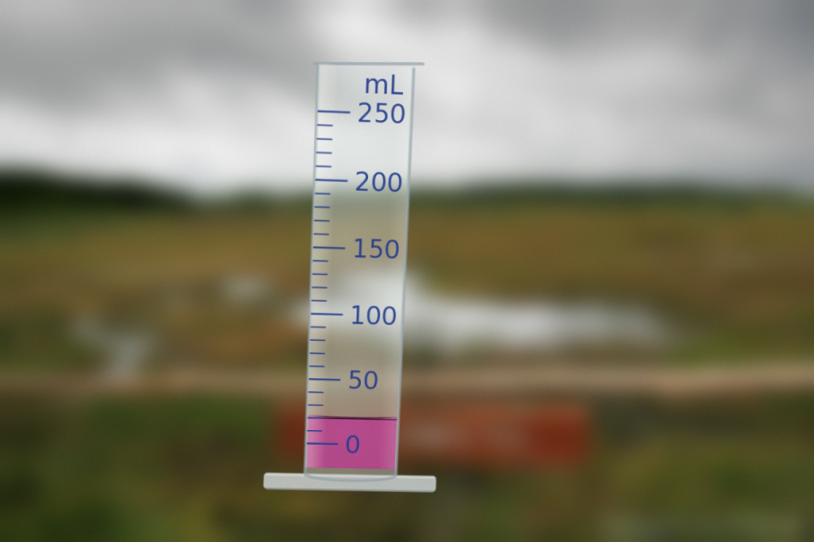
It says 20 mL
